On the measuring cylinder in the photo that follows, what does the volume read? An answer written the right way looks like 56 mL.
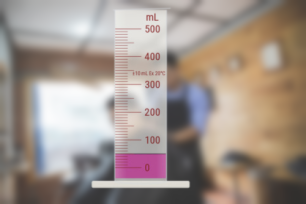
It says 50 mL
